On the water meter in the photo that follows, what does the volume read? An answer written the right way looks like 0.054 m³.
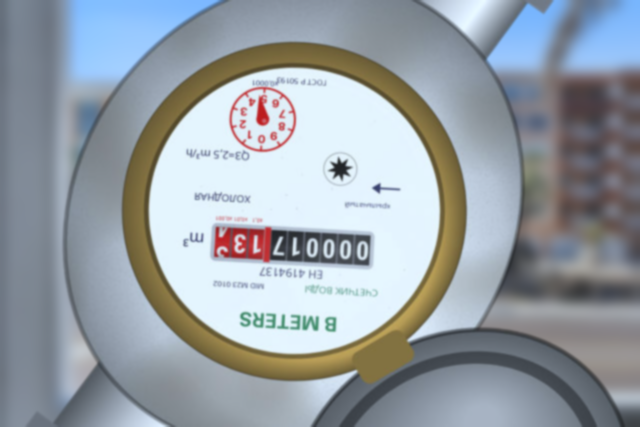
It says 17.1334 m³
